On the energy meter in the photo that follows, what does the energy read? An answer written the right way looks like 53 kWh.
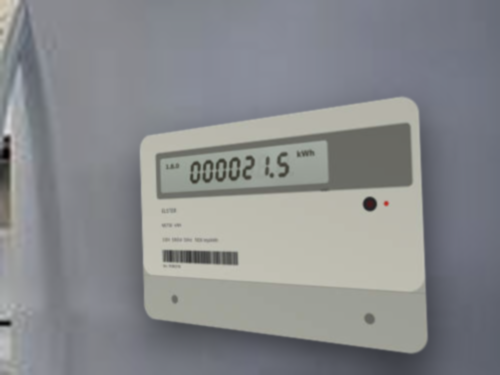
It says 21.5 kWh
